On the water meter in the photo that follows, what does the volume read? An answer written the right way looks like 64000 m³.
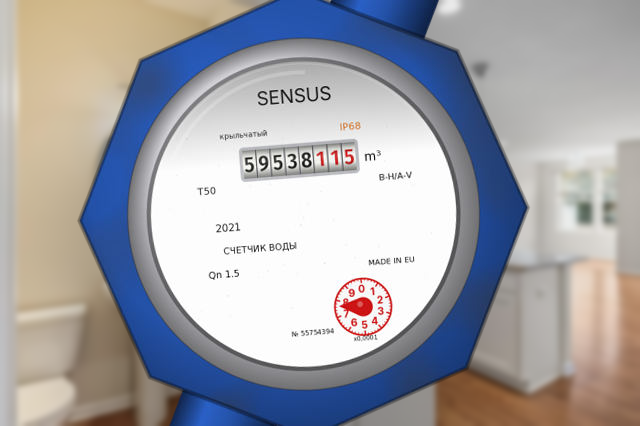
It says 59538.1157 m³
